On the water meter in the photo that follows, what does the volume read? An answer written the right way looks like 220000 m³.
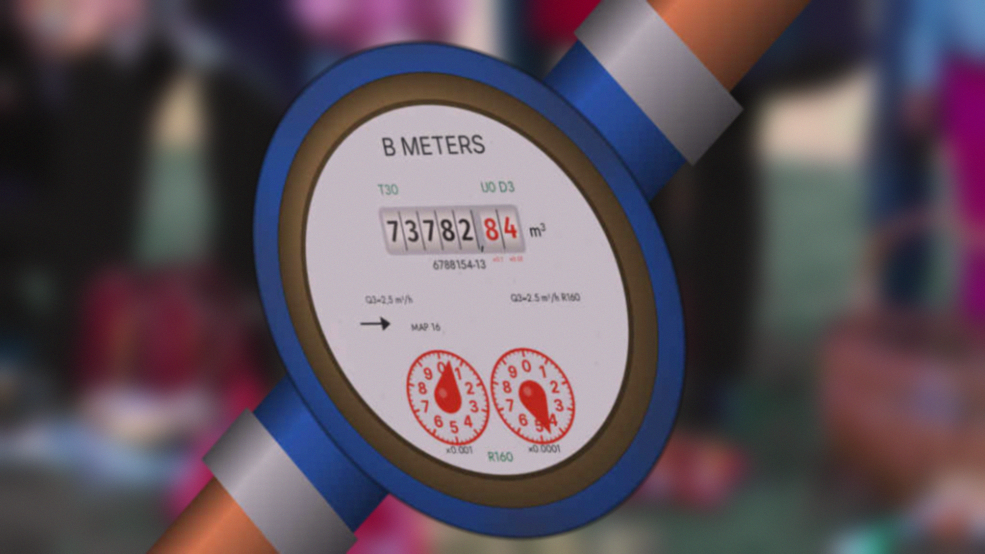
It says 73782.8404 m³
